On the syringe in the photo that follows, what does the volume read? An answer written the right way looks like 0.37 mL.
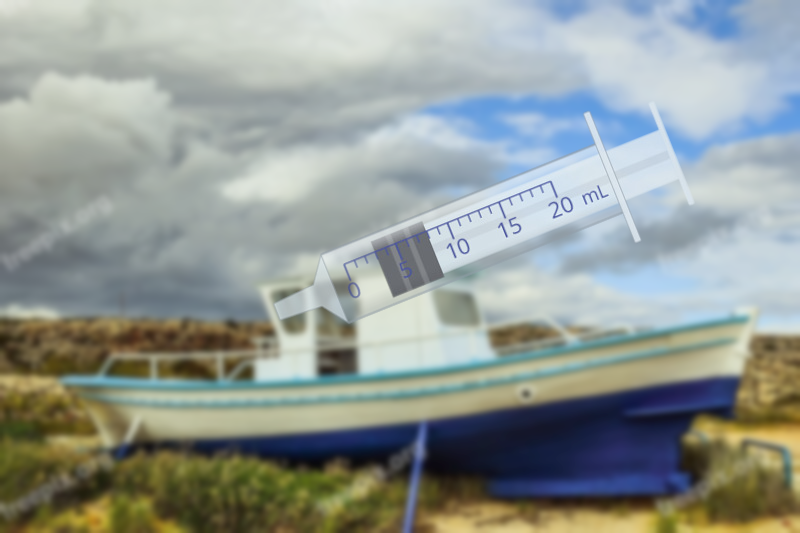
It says 3 mL
